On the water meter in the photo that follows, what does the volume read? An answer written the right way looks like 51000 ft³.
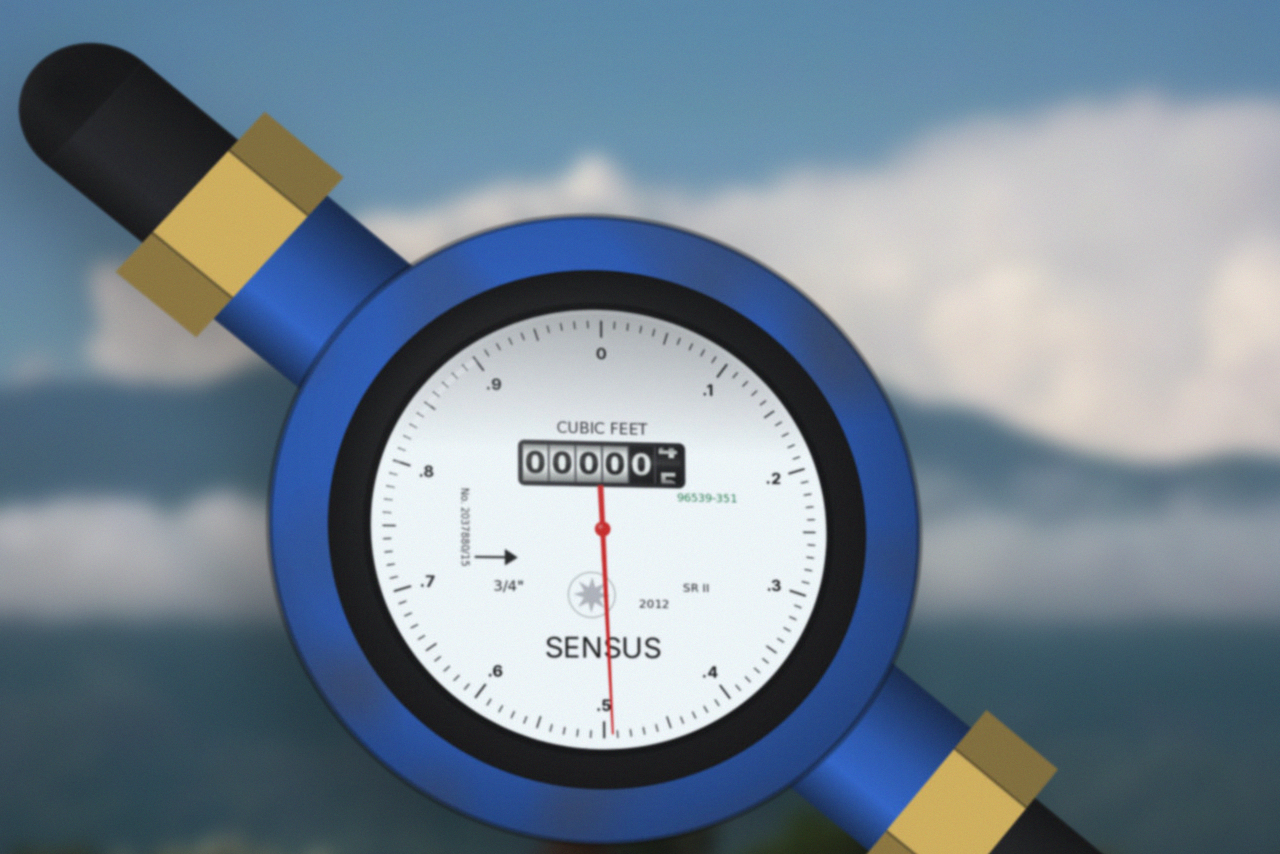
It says 4.49 ft³
